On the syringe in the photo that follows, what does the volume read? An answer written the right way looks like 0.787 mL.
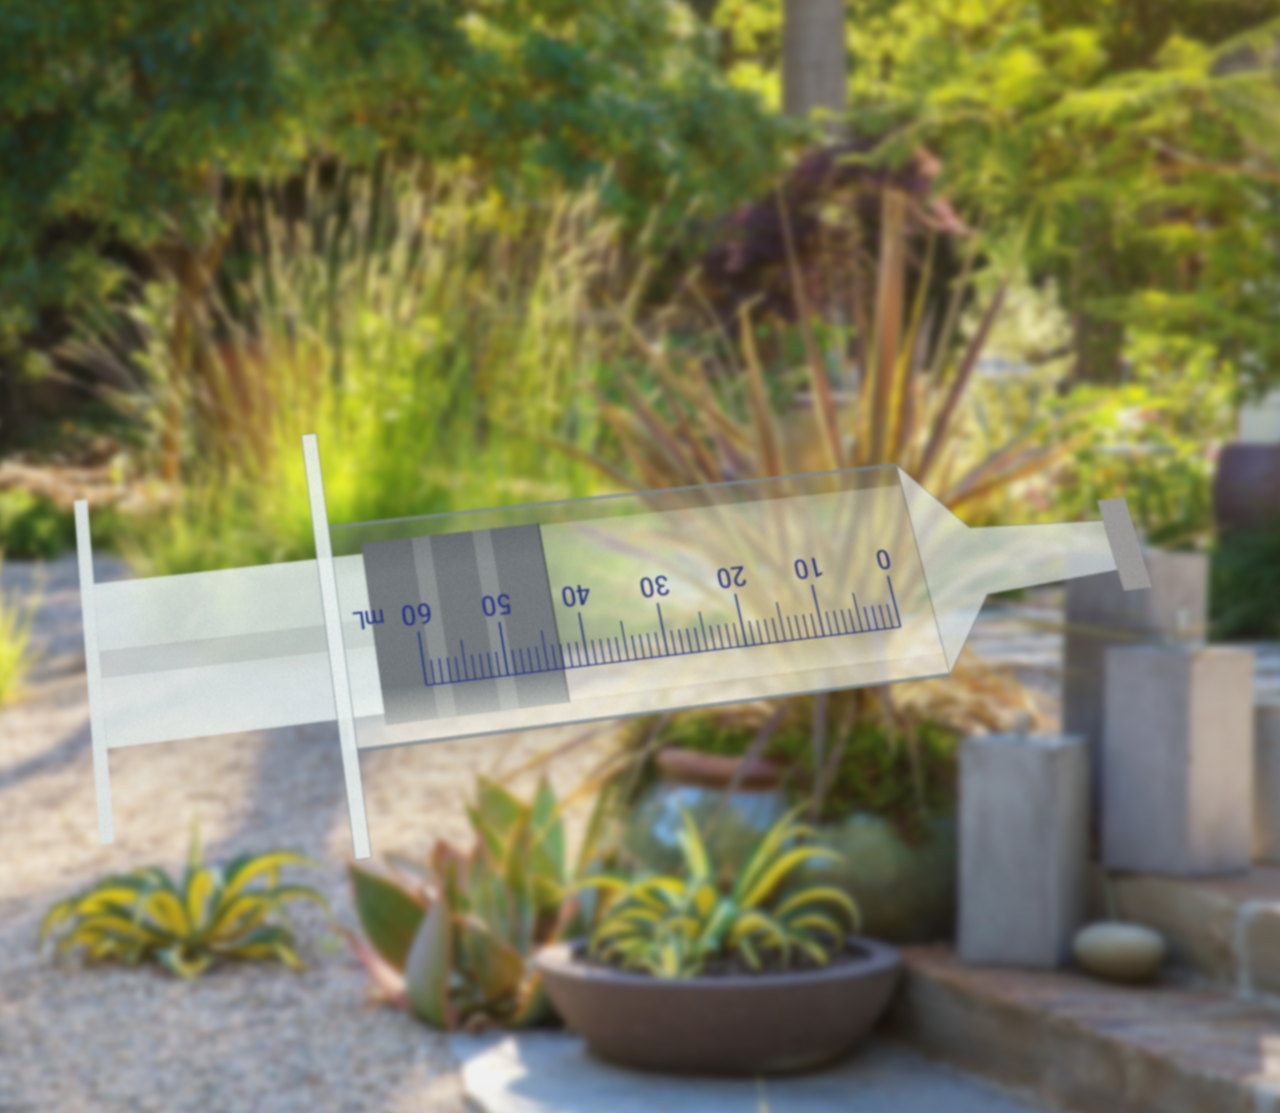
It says 43 mL
